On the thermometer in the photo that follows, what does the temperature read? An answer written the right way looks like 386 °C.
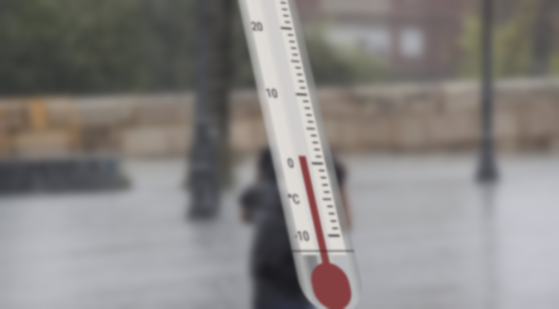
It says 1 °C
